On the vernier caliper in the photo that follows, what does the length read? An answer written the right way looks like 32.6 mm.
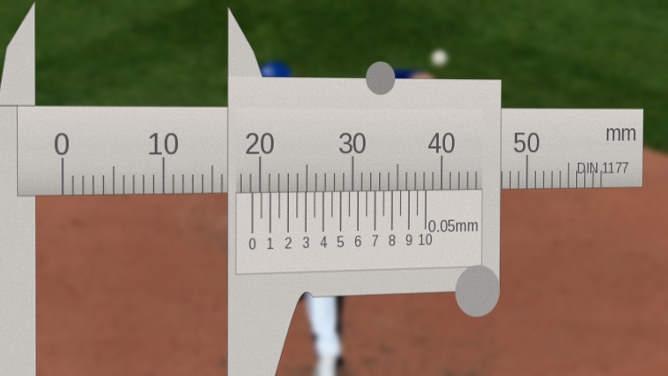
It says 19.2 mm
